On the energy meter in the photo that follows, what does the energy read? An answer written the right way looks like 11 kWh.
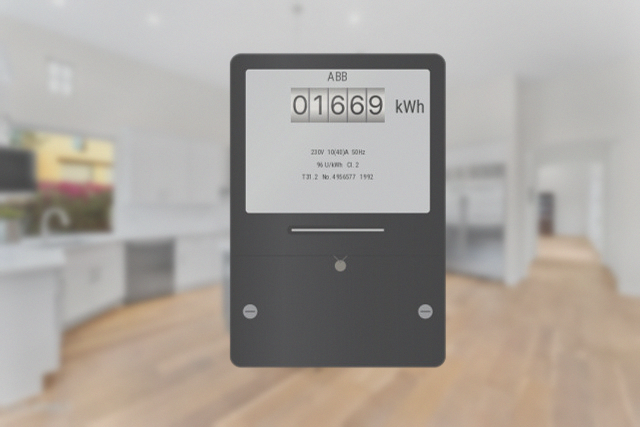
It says 1669 kWh
